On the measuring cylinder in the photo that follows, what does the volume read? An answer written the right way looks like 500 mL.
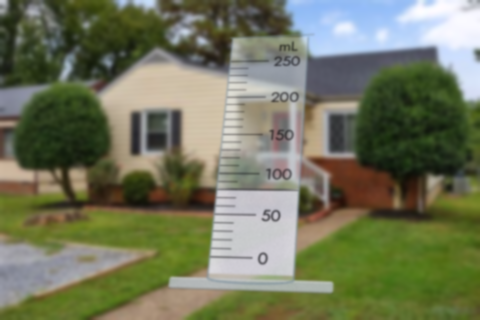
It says 80 mL
